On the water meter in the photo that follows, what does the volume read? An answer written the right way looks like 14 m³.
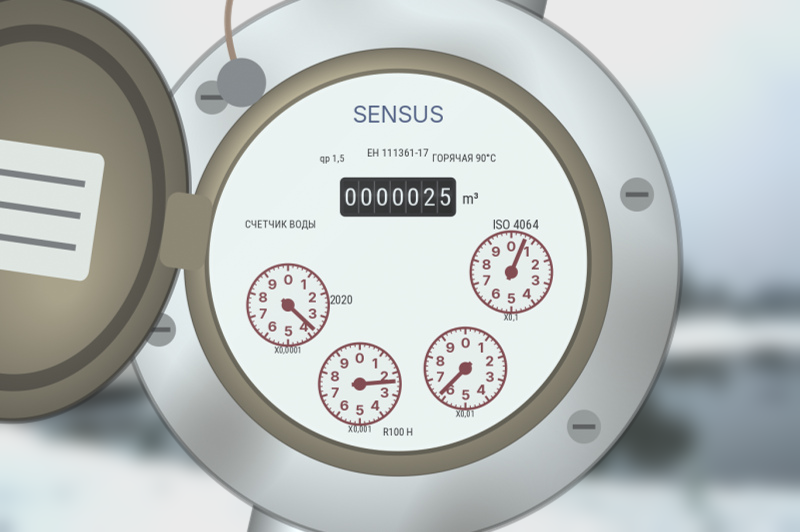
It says 25.0623 m³
